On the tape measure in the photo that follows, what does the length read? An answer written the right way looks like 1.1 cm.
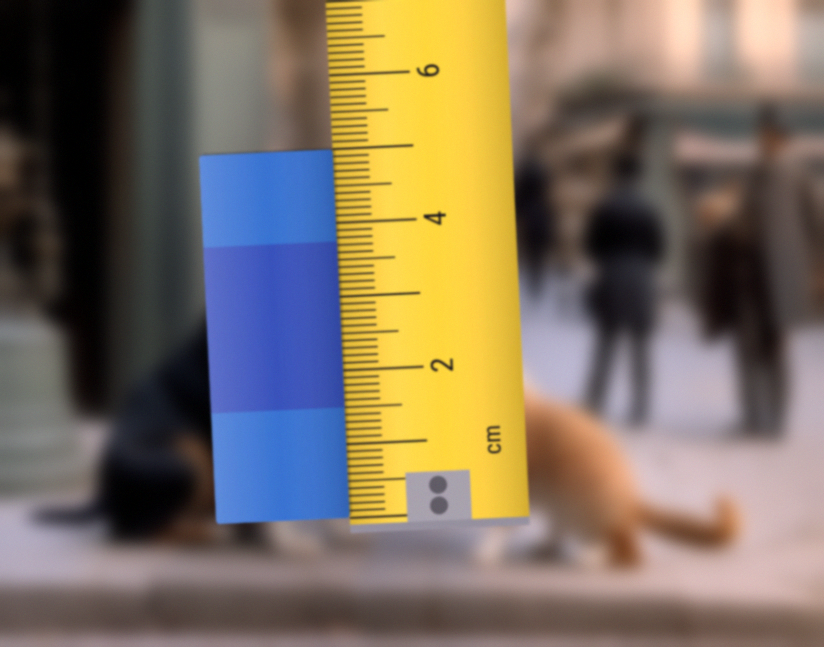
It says 5 cm
